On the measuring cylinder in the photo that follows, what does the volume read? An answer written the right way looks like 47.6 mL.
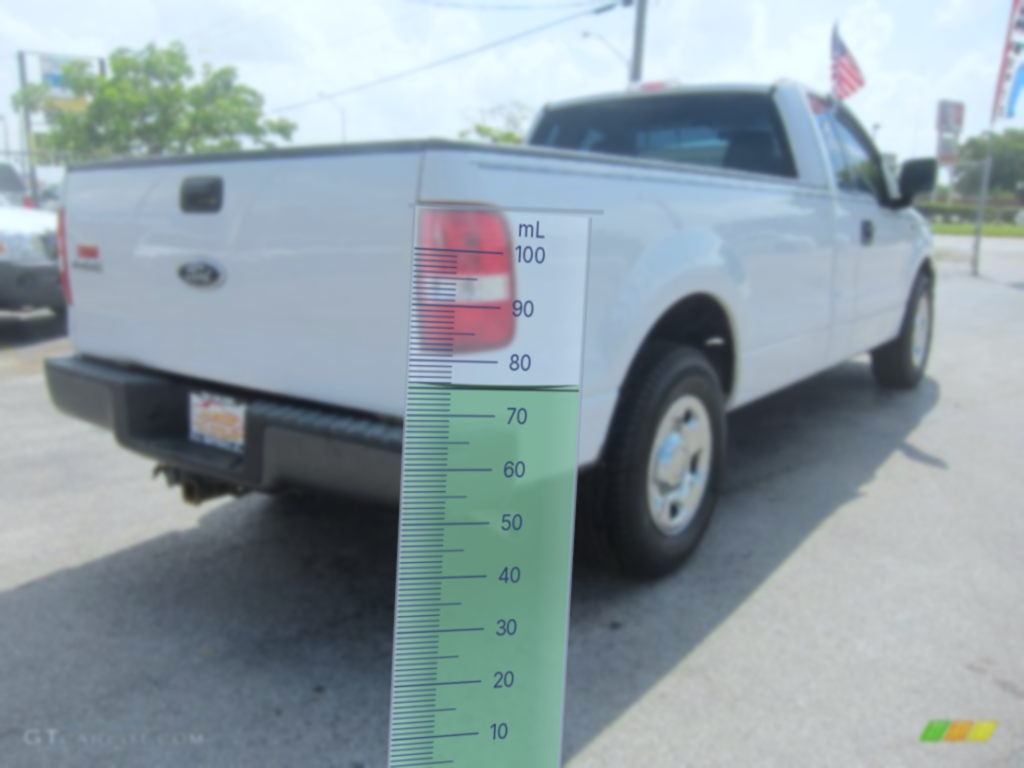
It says 75 mL
